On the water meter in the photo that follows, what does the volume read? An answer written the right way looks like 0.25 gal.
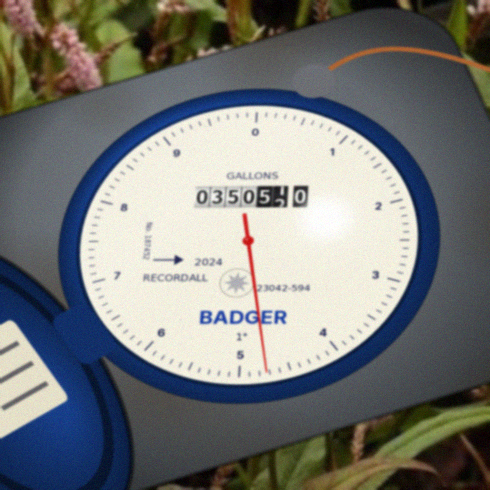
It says 350514.7 gal
